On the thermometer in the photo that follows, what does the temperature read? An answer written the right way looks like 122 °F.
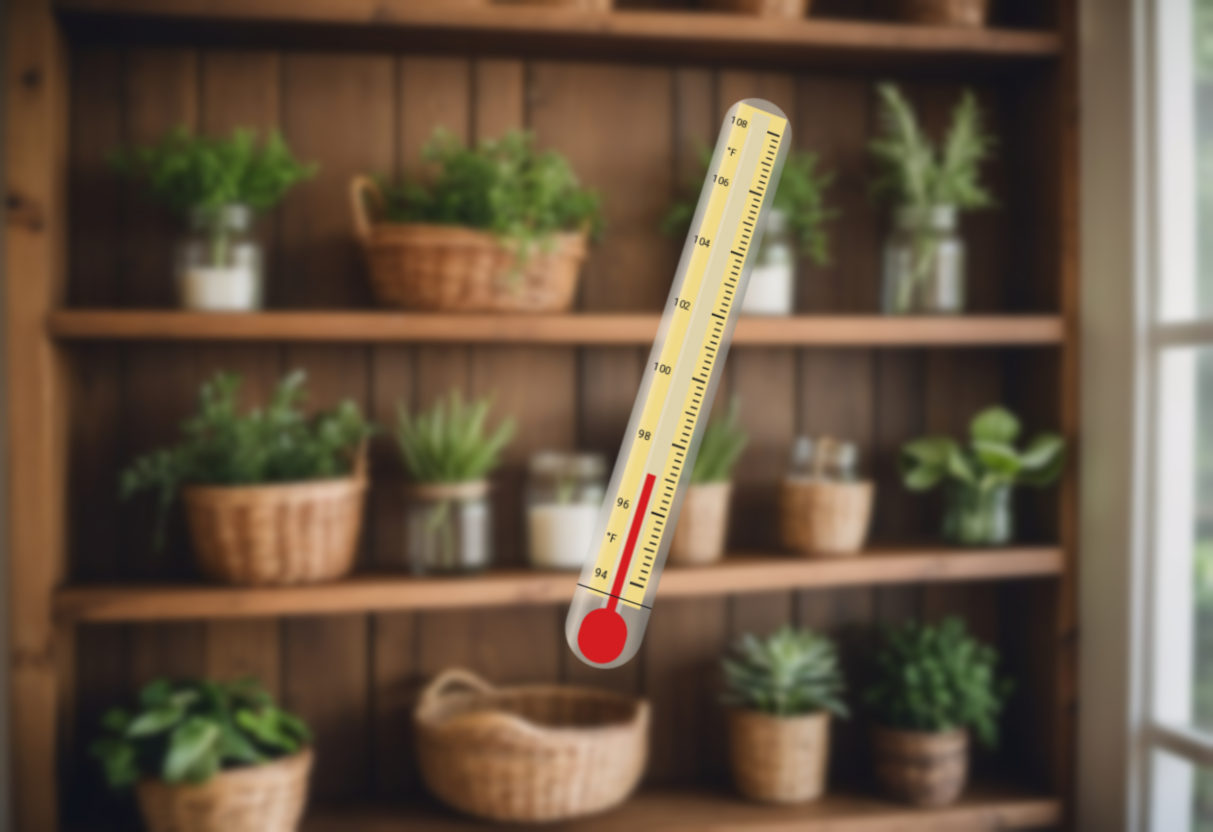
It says 97 °F
